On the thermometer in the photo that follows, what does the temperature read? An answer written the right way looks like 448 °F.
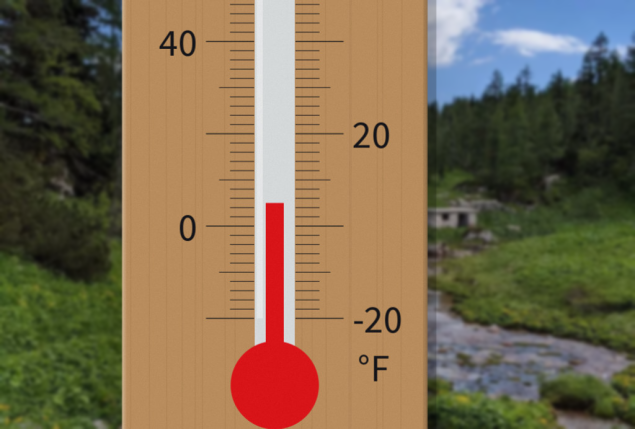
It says 5 °F
